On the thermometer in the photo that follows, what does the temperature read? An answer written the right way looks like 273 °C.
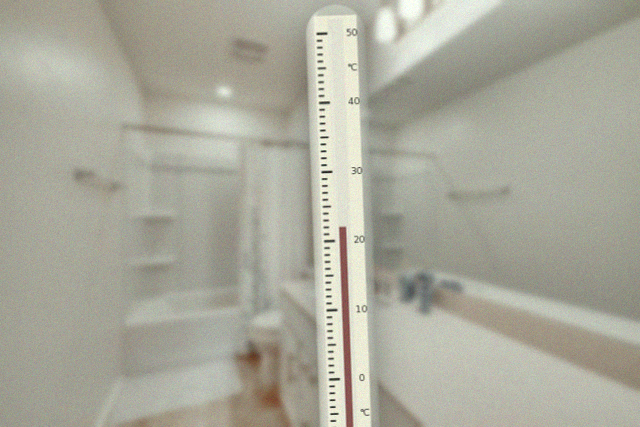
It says 22 °C
